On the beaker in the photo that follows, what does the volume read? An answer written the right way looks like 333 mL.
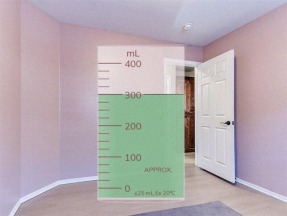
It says 300 mL
